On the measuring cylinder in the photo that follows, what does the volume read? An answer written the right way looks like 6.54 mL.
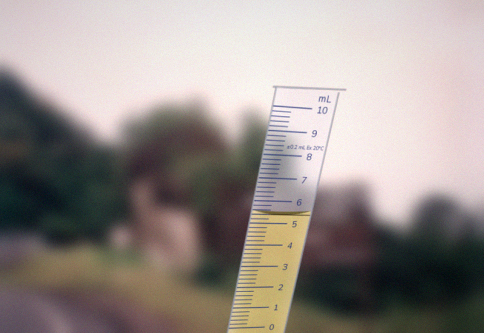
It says 5.4 mL
